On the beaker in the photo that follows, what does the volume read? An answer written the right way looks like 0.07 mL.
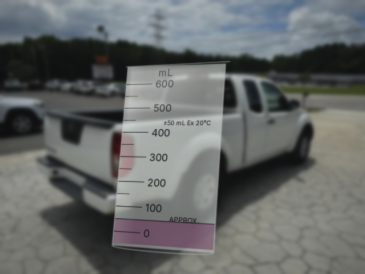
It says 50 mL
